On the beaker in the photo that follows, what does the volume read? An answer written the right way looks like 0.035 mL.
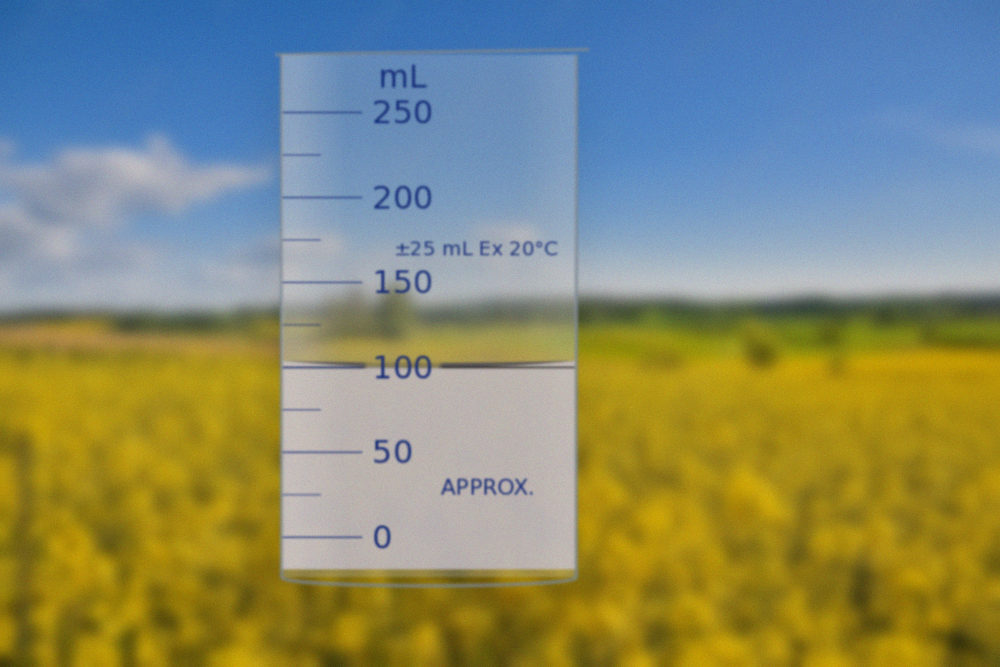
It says 100 mL
